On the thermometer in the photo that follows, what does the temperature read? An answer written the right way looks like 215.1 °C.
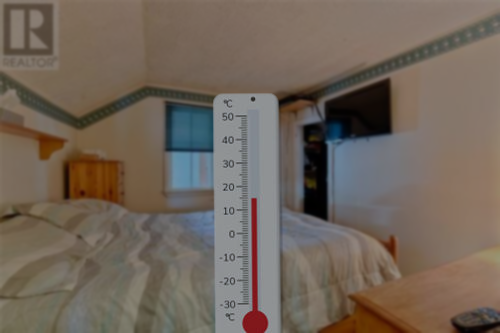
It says 15 °C
